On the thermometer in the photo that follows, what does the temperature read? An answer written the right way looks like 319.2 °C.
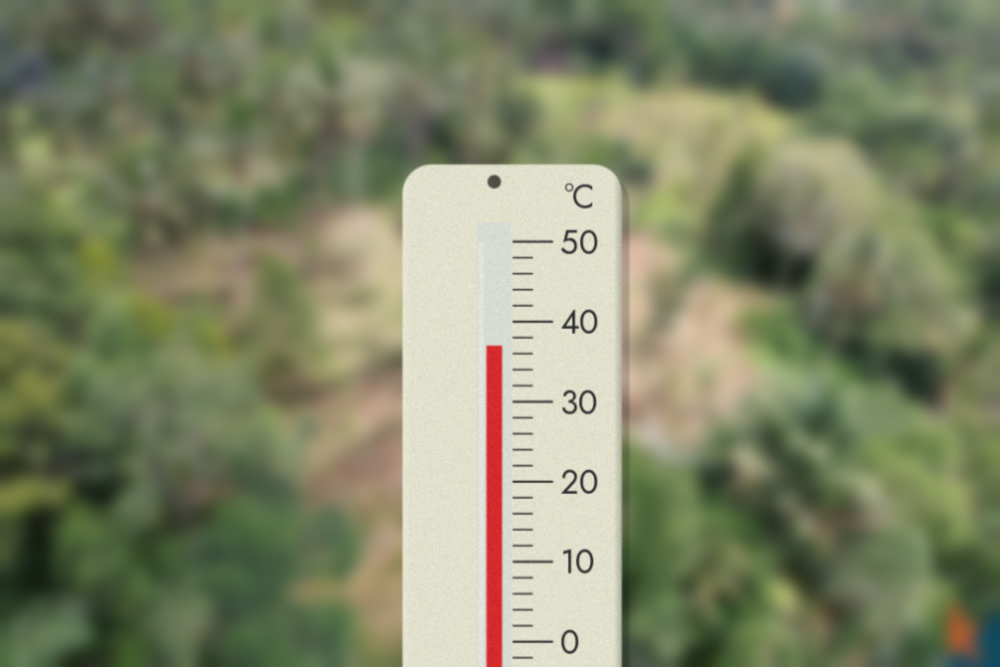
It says 37 °C
